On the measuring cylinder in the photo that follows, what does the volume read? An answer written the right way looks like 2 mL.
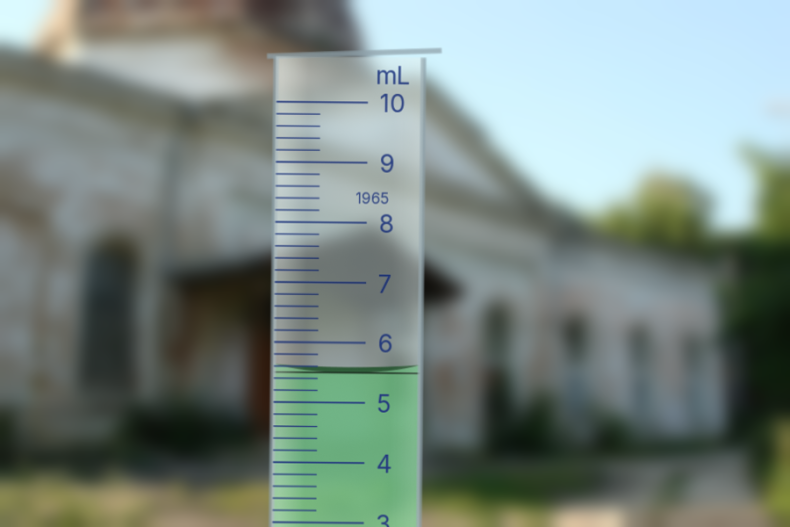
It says 5.5 mL
